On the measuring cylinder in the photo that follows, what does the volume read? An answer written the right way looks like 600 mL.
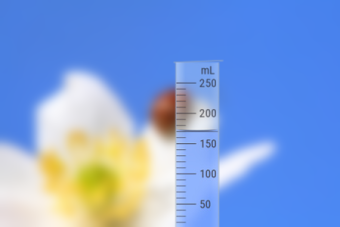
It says 170 mL
